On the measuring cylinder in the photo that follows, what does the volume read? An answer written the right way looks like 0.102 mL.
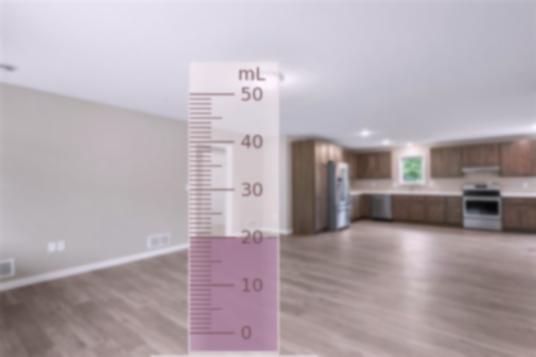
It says 20 mL
